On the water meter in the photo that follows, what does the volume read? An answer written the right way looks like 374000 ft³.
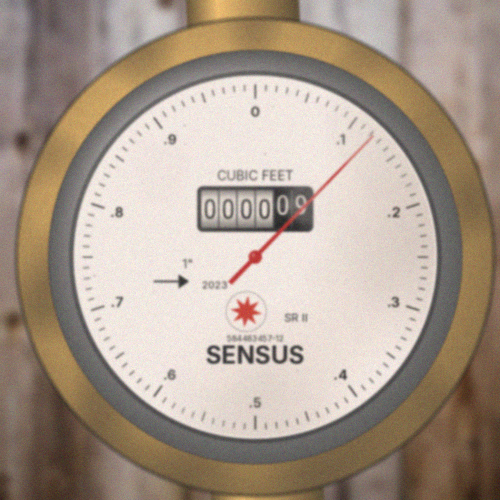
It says 9.12 ft³
